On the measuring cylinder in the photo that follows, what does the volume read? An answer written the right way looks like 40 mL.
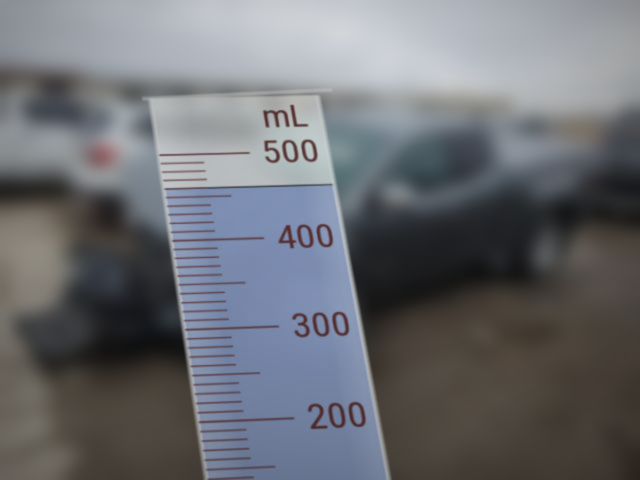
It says 460 mL
